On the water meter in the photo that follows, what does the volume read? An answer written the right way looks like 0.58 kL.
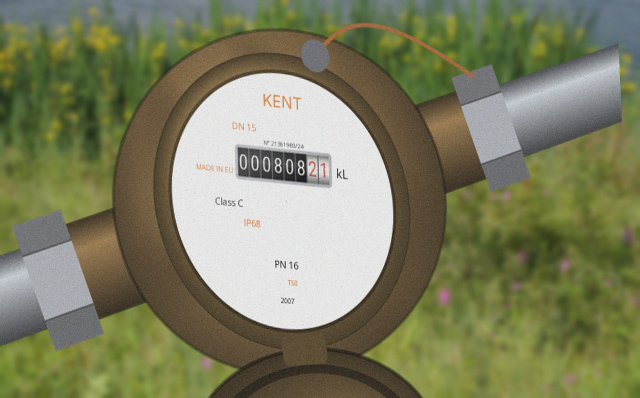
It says 808.21 kL
